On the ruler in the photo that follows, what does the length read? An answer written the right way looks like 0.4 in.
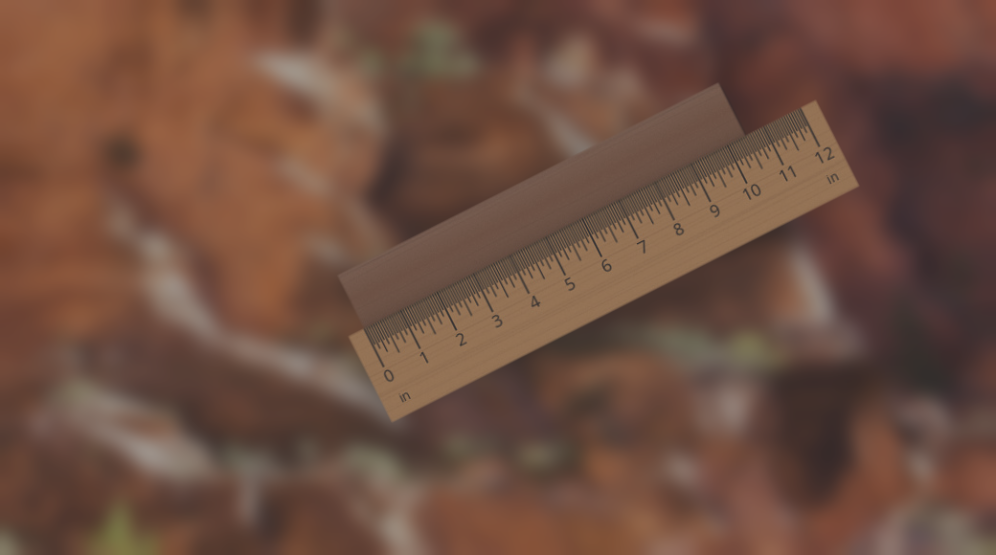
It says 10.5 in
